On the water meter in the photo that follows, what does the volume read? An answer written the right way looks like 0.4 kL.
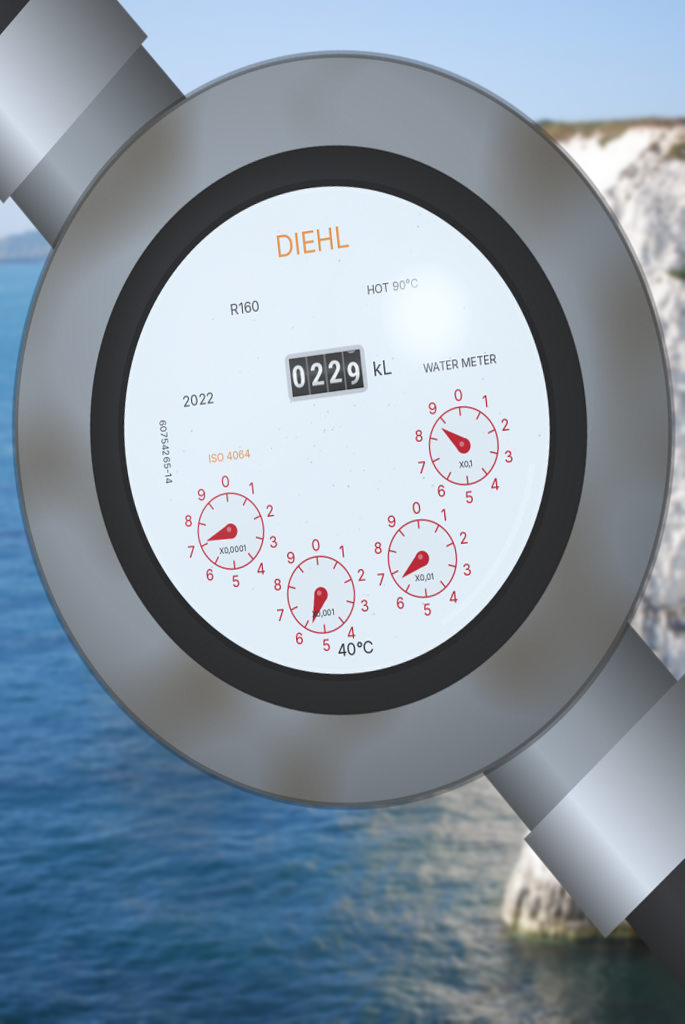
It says 228.8657 kL
